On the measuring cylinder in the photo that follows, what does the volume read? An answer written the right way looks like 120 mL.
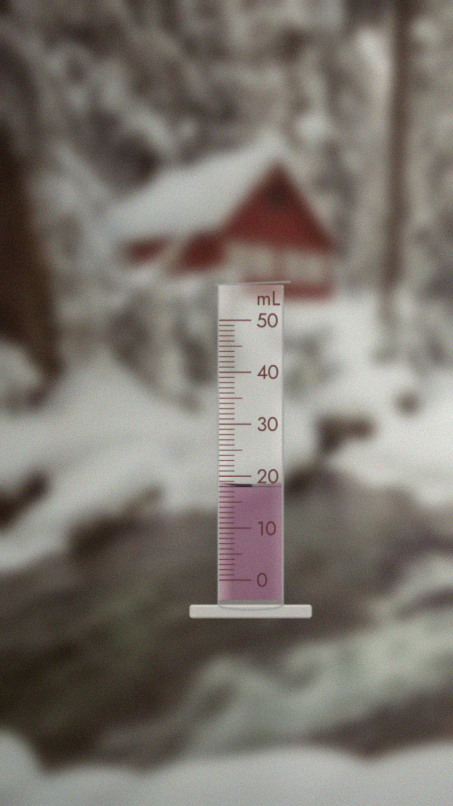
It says 18 mL
